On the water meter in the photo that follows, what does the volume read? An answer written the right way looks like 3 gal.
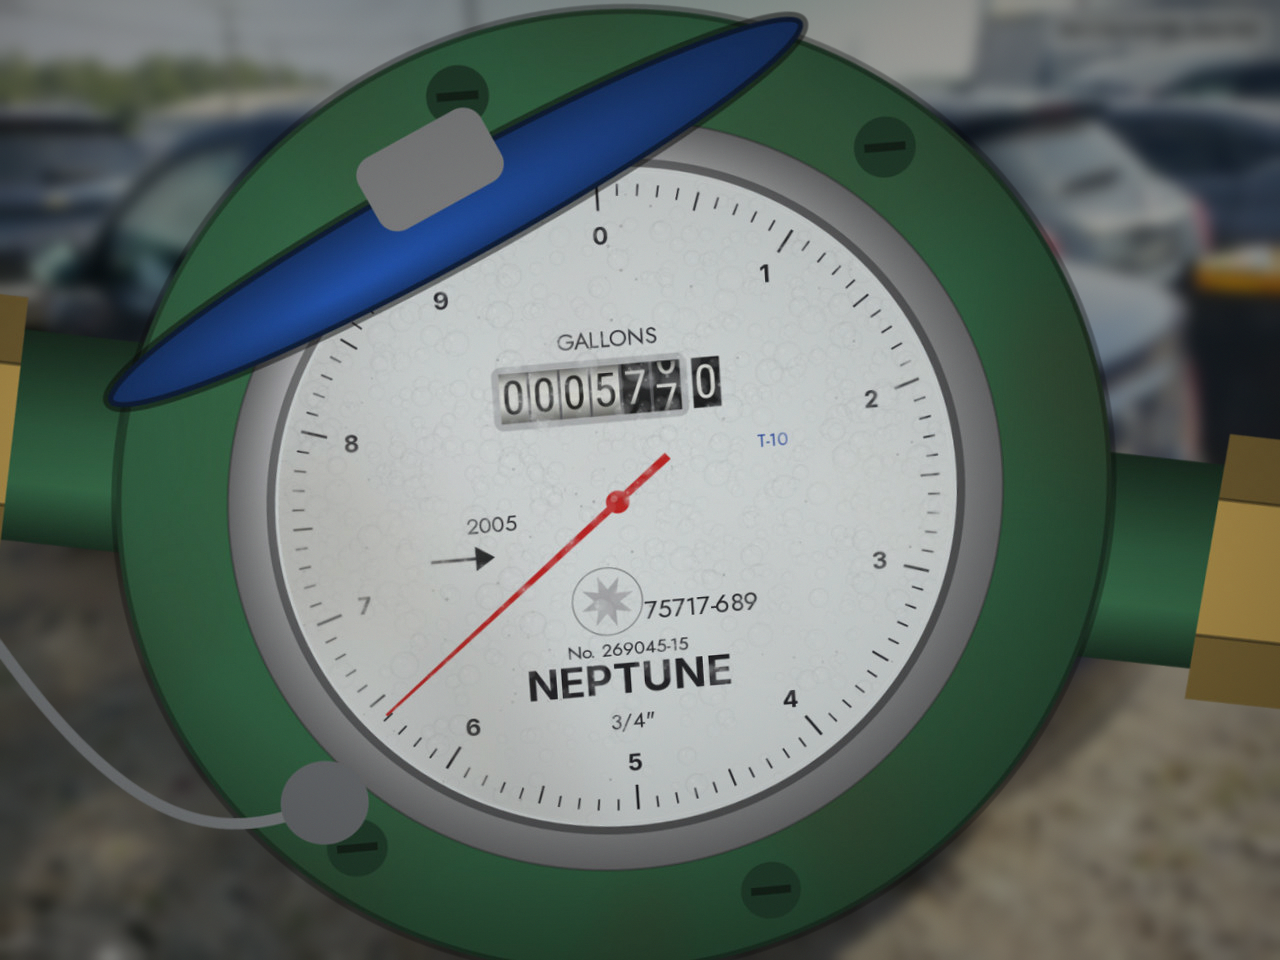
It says 5766.4 gal
